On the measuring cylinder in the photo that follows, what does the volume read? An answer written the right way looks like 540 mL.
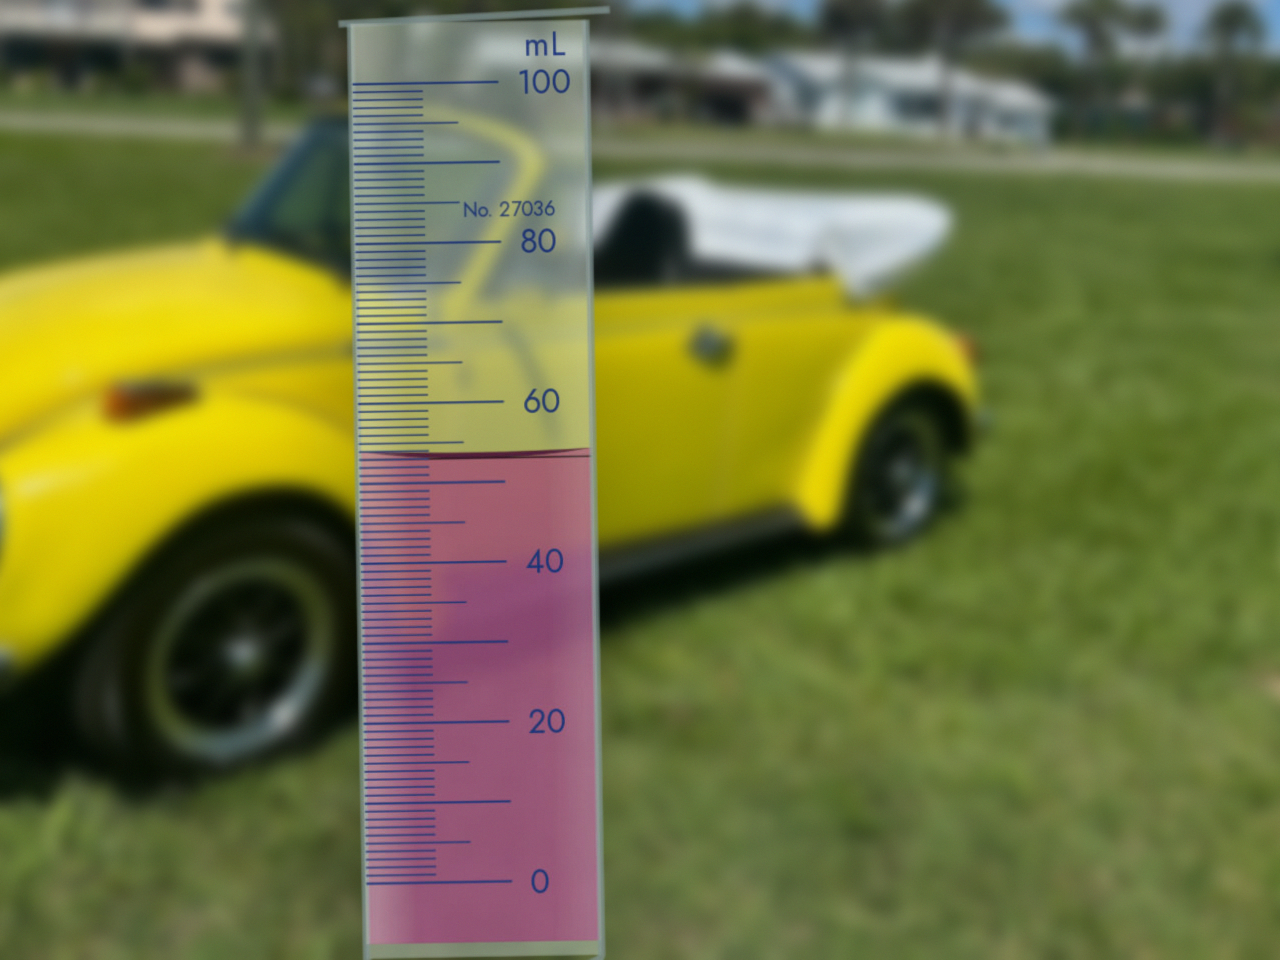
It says 53 mL
